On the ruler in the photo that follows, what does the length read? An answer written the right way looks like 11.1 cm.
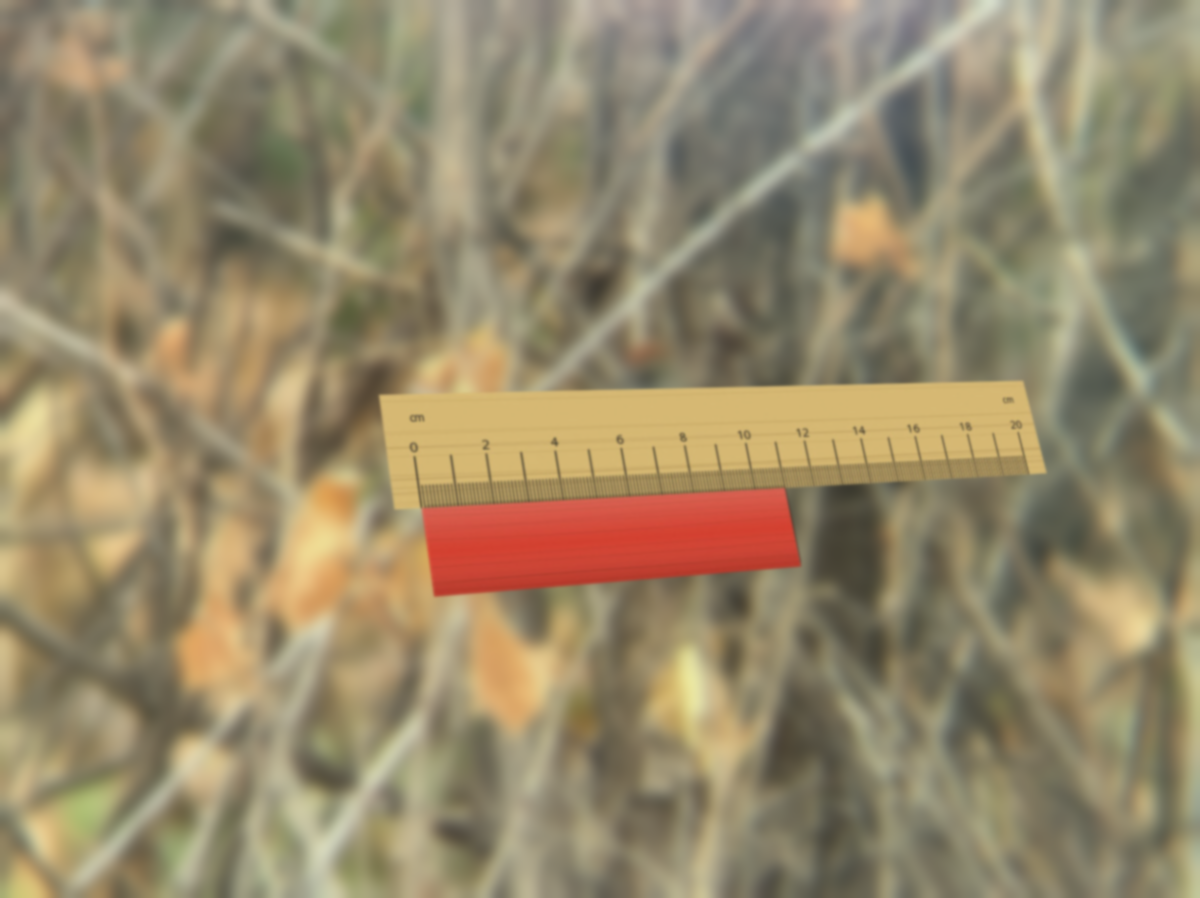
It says 11 cm
